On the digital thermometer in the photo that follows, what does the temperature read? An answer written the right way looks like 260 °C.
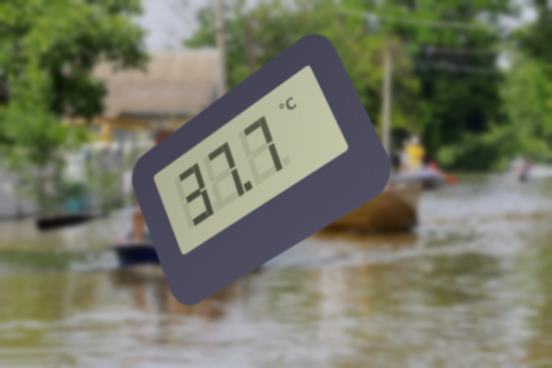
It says 37.7 °C
